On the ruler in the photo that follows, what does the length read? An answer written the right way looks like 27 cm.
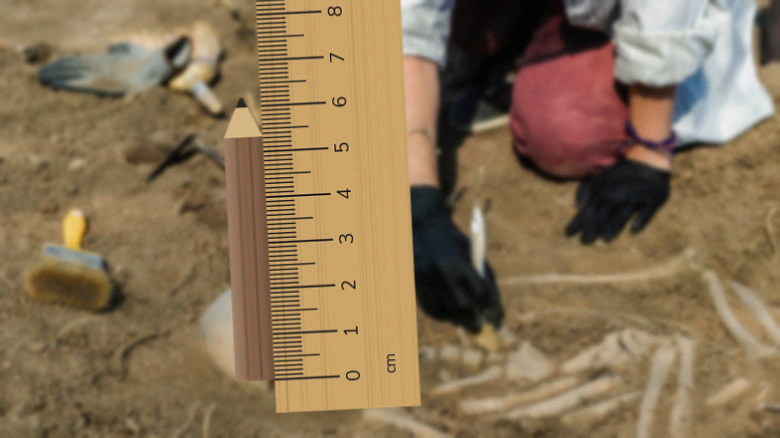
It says 6.2 cm
